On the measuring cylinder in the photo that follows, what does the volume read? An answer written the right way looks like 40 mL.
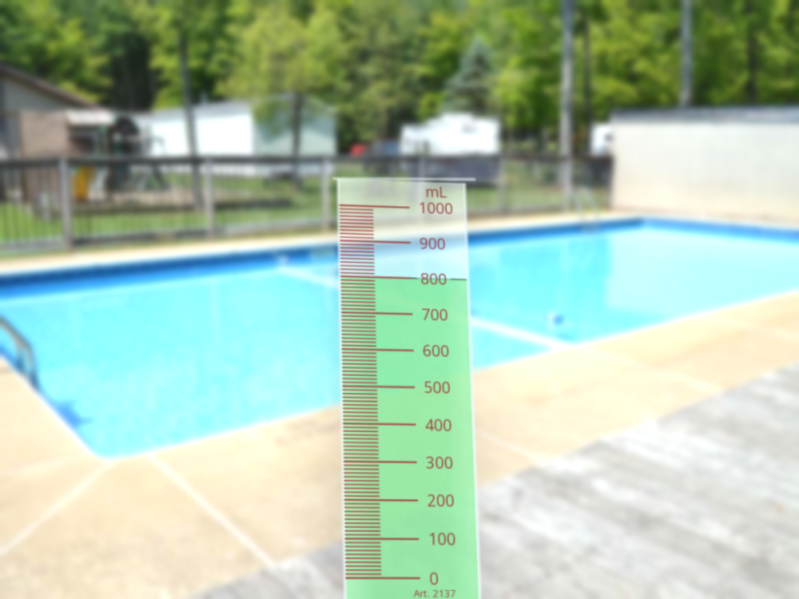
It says 800 mL
